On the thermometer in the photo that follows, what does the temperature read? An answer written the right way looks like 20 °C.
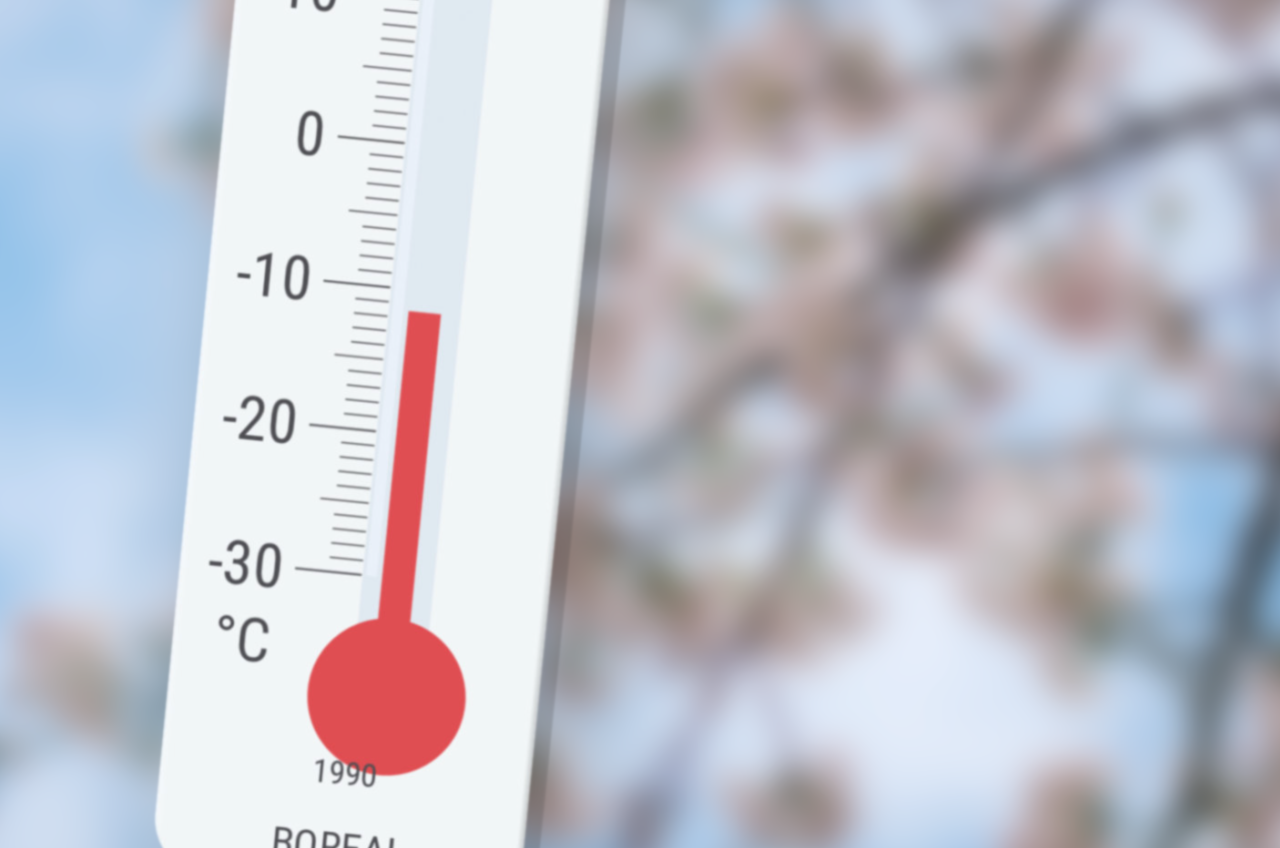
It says -11.5 °C
